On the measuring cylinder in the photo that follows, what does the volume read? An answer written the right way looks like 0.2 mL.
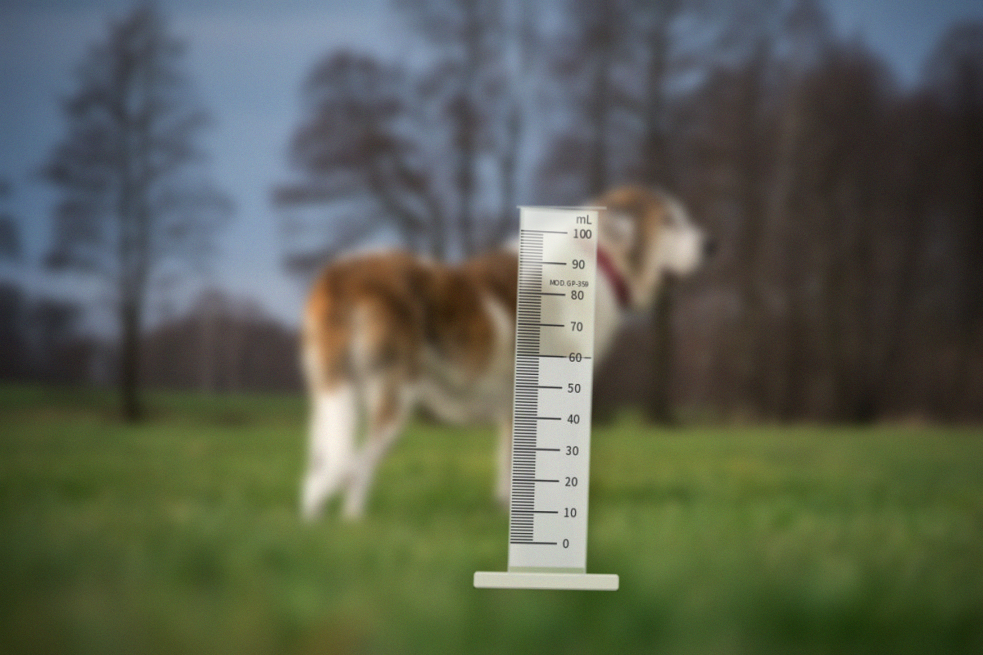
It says 60 mL
